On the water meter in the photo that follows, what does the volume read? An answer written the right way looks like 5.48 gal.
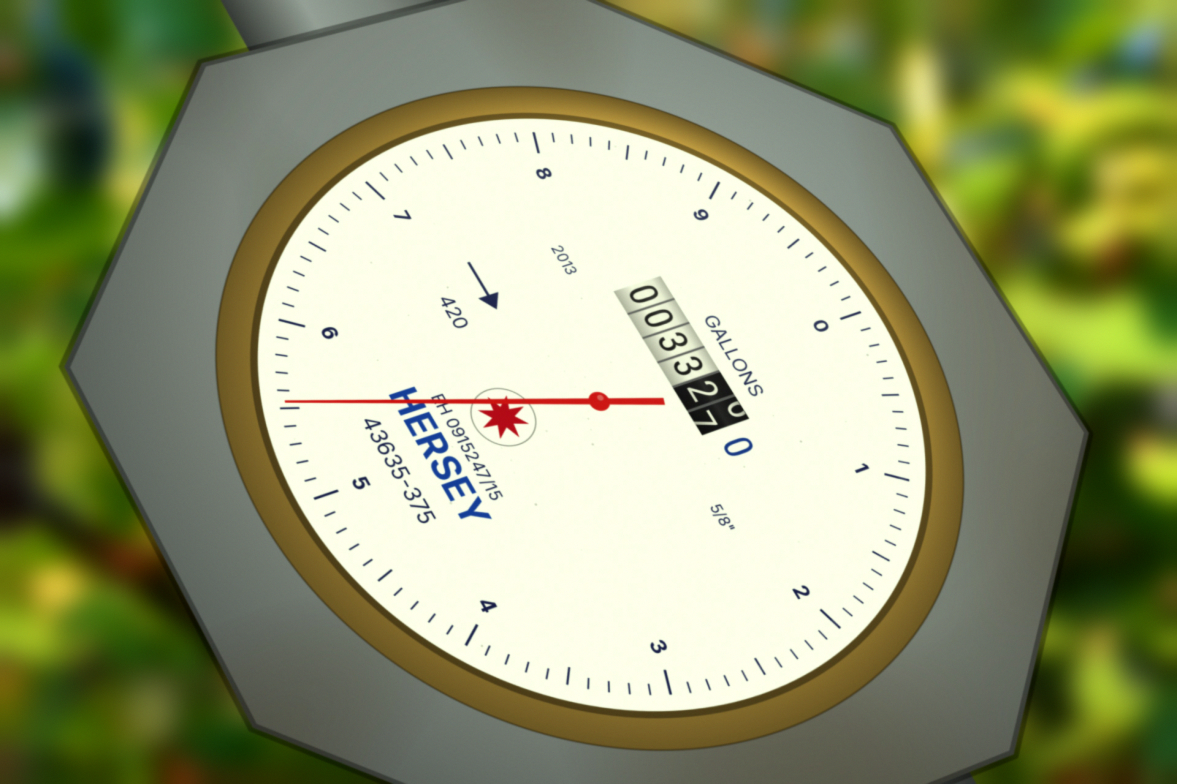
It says 33265.5 gal
